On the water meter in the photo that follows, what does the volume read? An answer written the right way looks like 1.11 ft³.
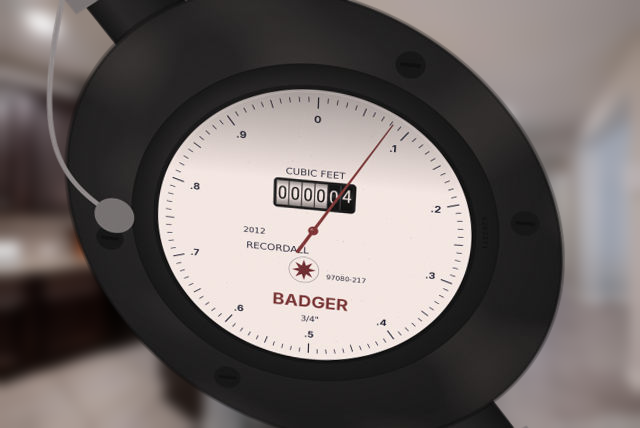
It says 4.08 ft³
